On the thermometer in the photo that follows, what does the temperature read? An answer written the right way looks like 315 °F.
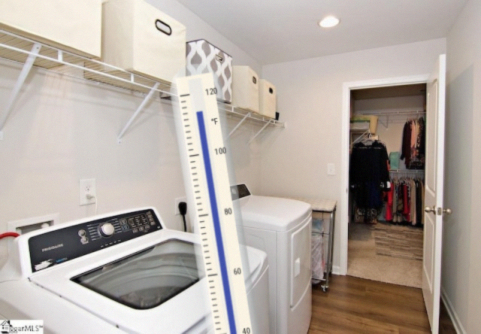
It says 114 °F
